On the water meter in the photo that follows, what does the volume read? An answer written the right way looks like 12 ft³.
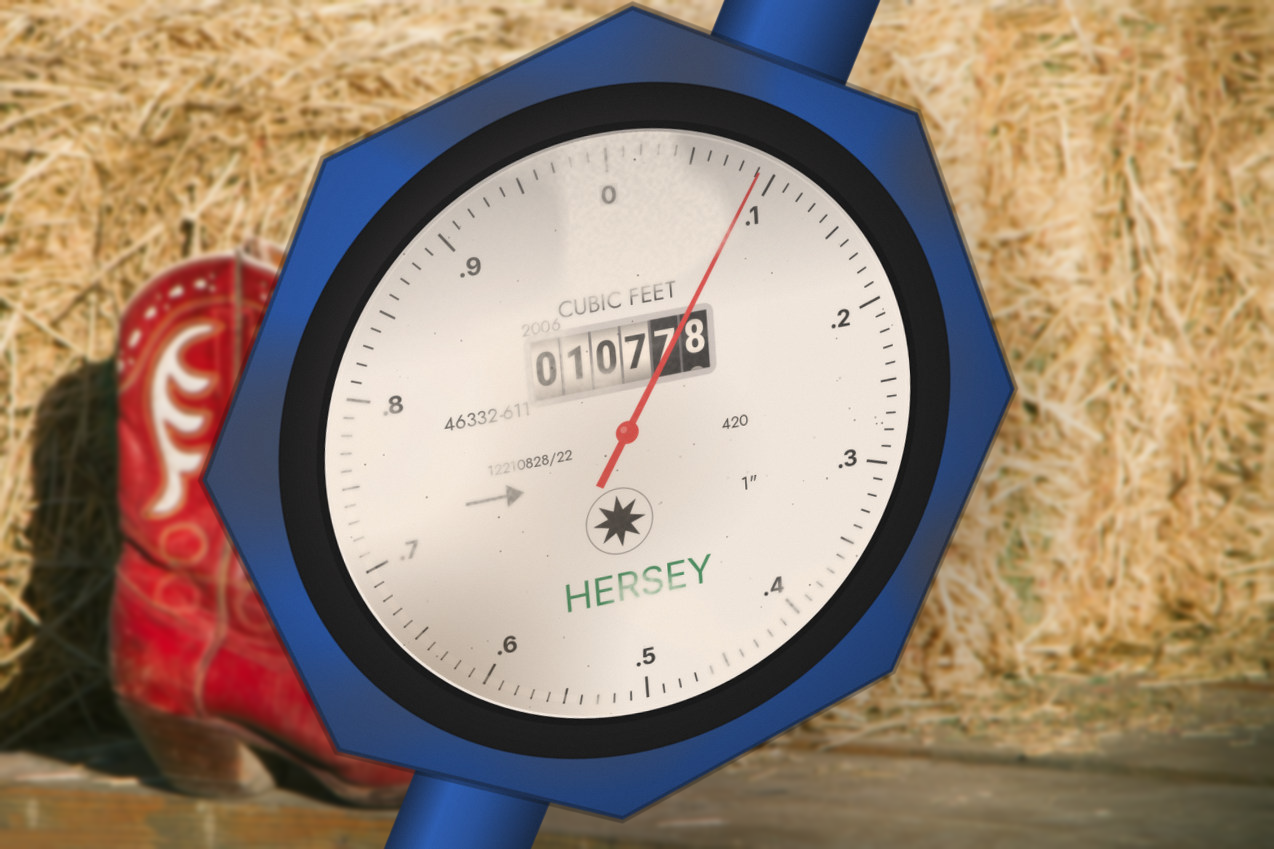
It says 10778.09 ft³
